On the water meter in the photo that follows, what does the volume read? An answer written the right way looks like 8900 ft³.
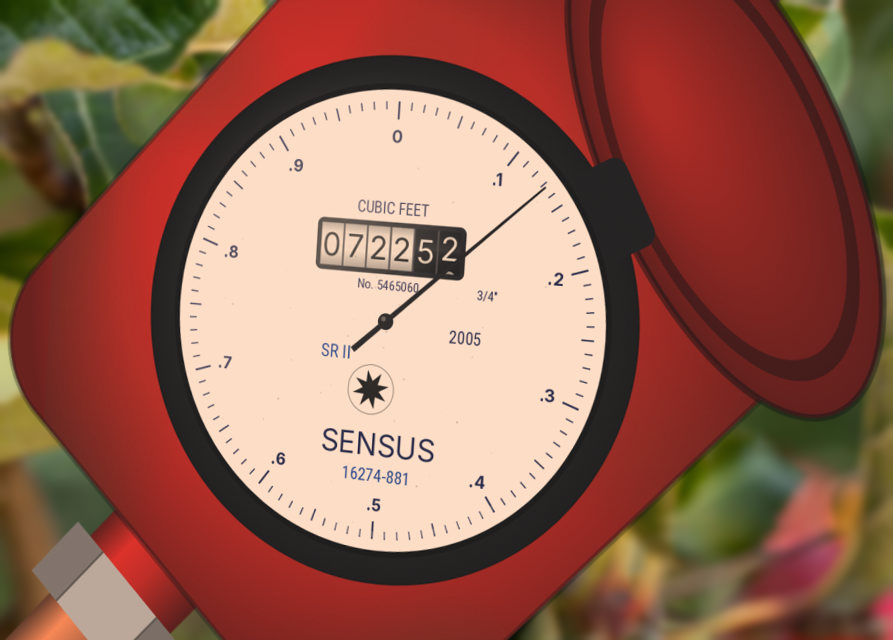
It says 72252.13 ft³
